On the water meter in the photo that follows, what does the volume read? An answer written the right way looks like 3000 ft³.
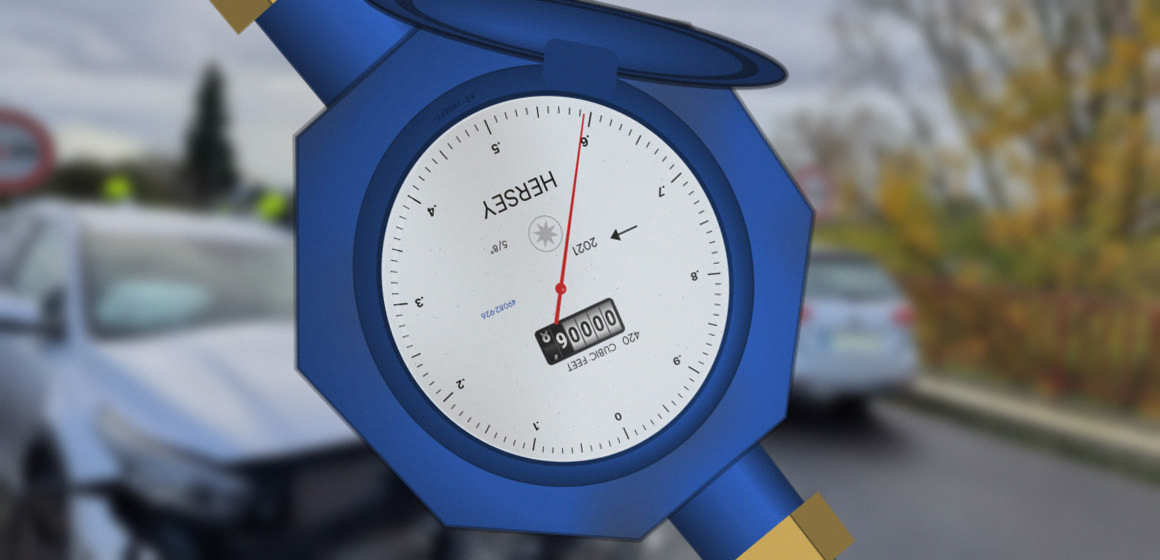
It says 67.59 ft³
